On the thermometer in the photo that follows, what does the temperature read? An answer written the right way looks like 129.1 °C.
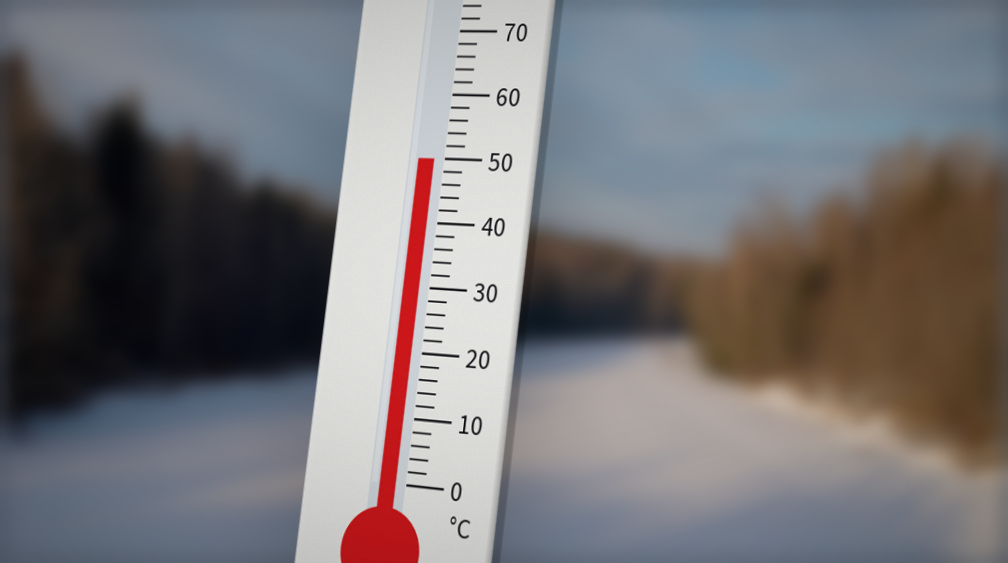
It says 50 °C
